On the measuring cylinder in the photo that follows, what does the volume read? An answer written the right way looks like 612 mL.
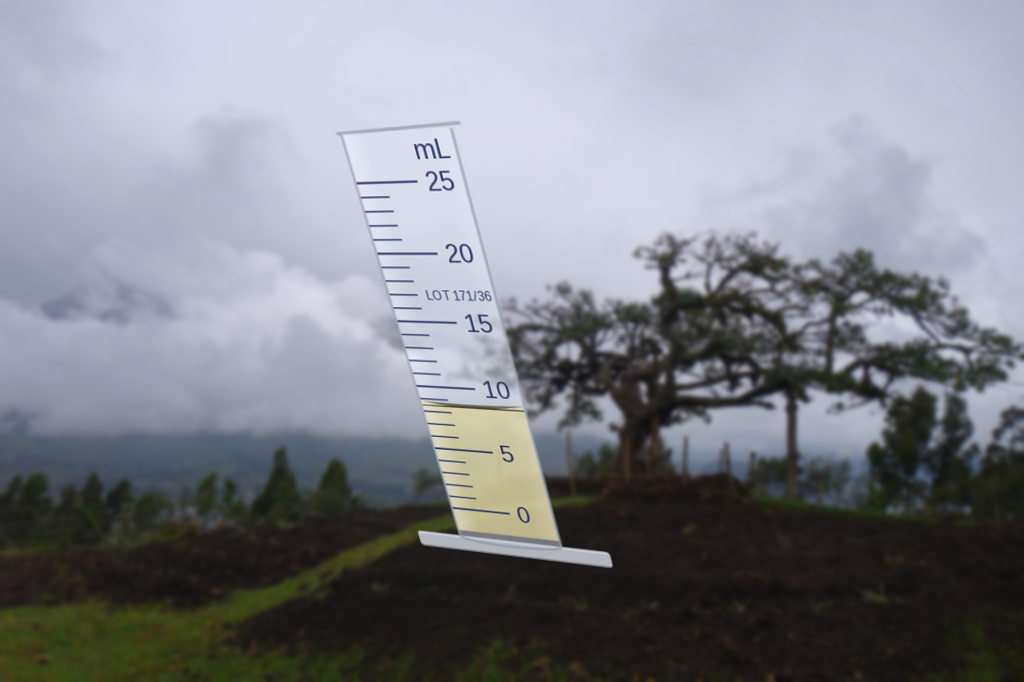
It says 8.5 mL
